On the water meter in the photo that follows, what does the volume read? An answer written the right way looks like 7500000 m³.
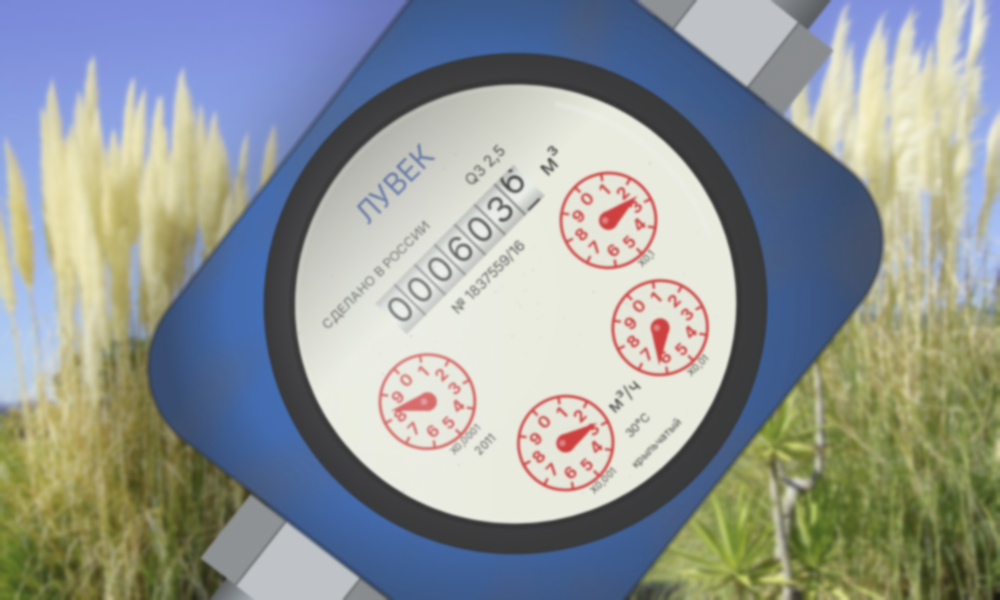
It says 6036.2628 m³
